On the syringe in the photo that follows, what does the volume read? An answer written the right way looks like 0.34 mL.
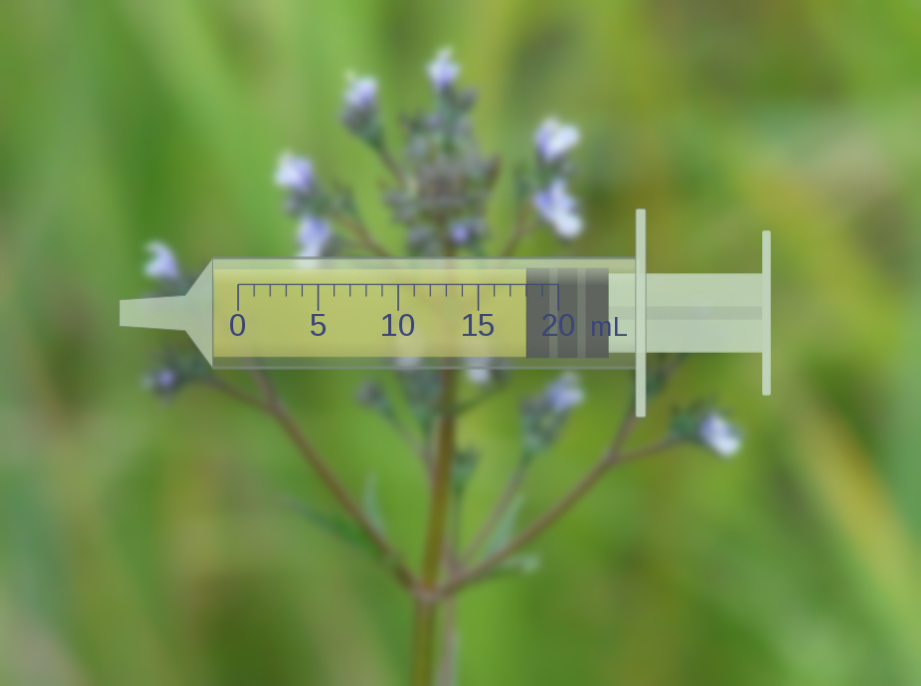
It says 18 mL
